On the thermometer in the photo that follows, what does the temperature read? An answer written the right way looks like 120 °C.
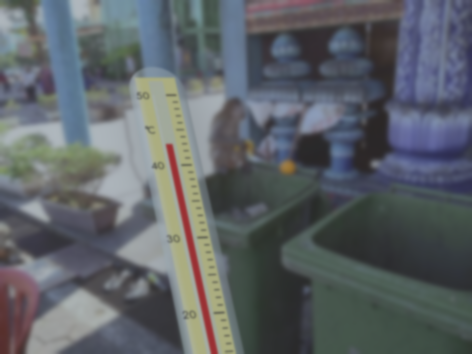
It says 43 °C
